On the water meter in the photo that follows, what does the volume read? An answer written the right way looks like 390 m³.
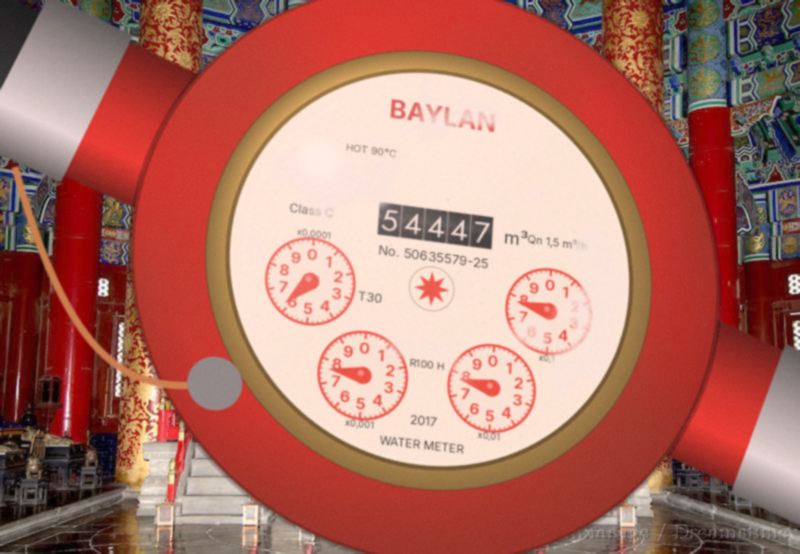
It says 54447.7776 m³
